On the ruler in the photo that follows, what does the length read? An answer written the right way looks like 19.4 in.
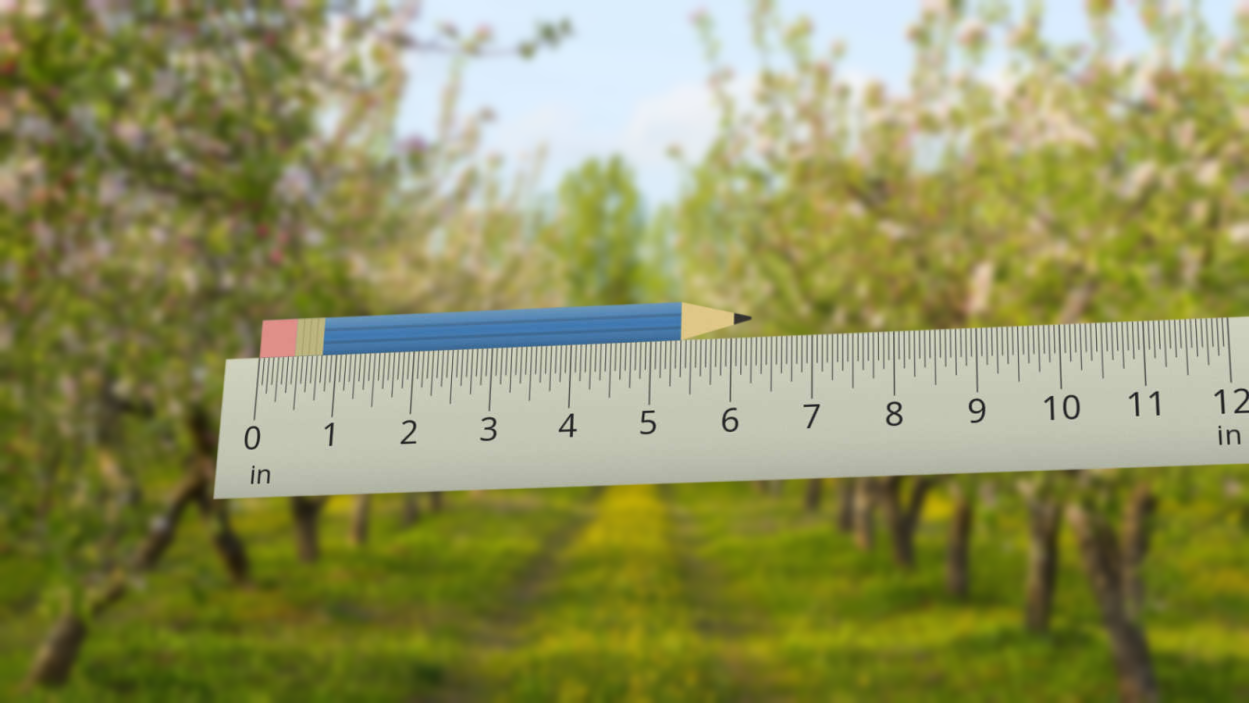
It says 6.25 in
